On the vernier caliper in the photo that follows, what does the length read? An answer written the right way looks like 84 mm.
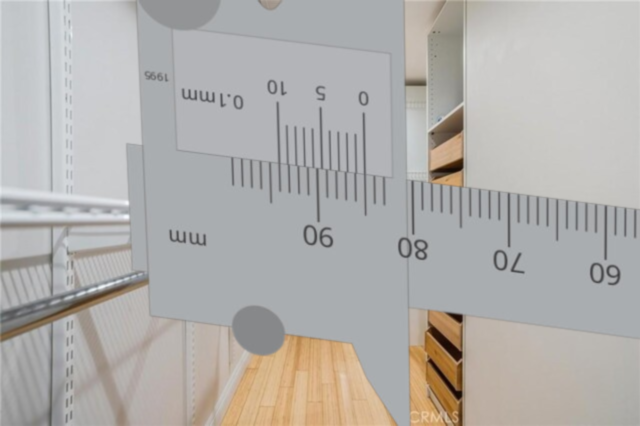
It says 85.0 mm
